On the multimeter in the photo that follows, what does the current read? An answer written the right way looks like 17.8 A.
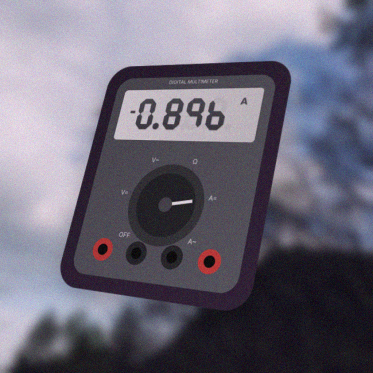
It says -0.896 A
